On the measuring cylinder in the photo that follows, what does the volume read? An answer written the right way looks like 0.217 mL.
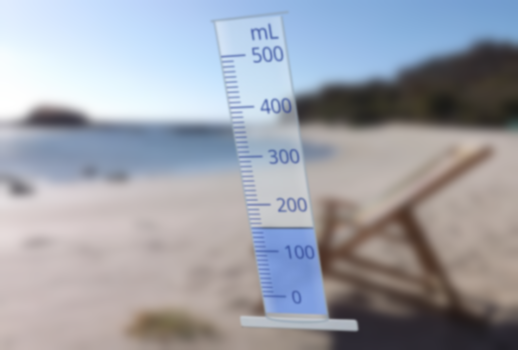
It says 150 mL
